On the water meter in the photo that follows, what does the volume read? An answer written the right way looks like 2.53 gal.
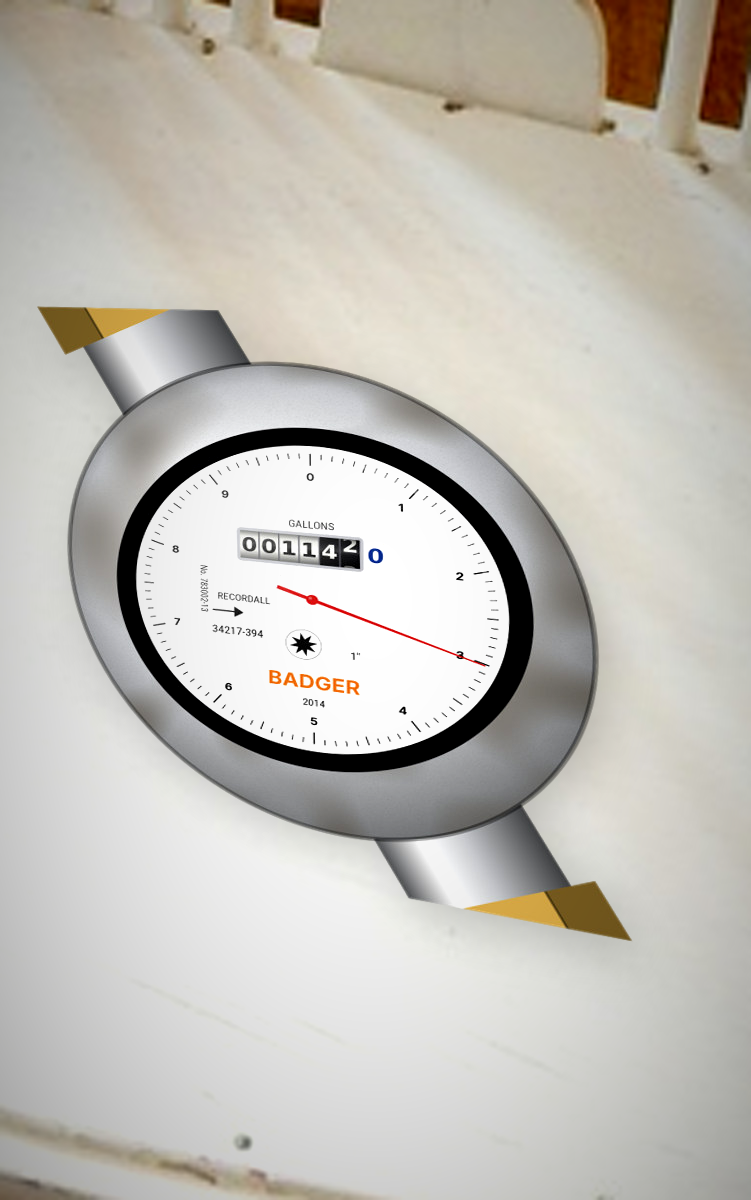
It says 11423.0 gal
